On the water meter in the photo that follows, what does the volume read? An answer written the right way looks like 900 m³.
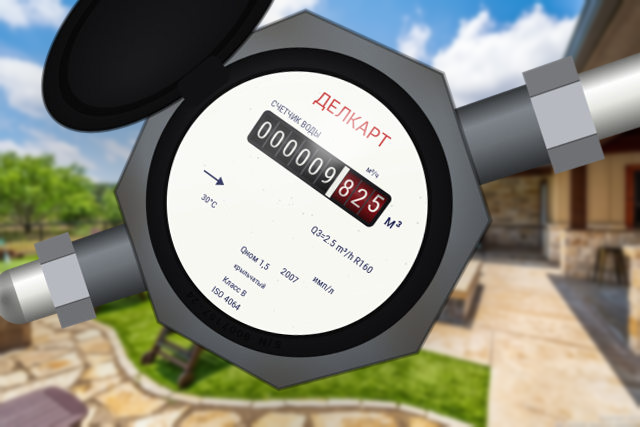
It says 9.825 m³
